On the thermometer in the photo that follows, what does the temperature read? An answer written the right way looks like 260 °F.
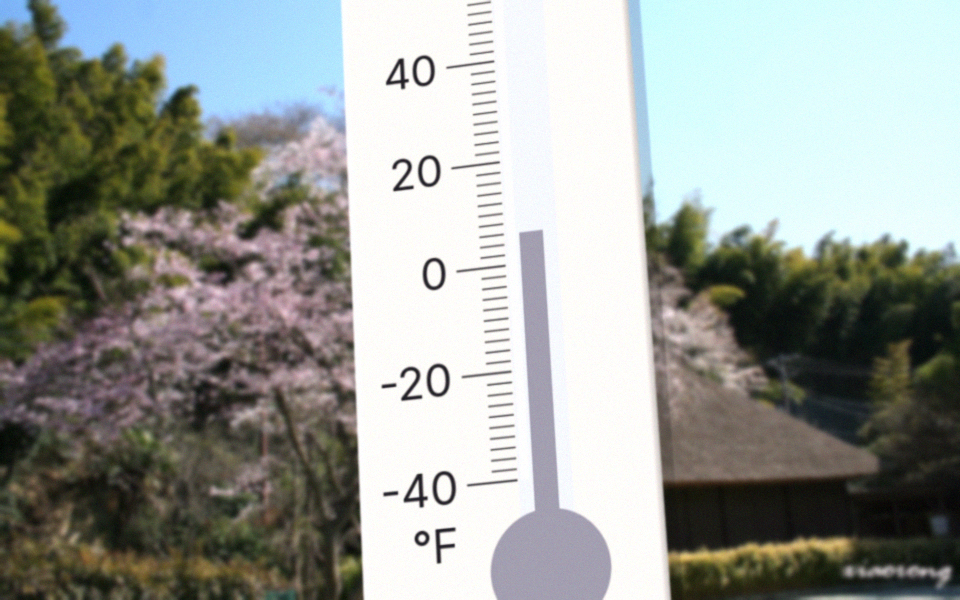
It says 6 °F
